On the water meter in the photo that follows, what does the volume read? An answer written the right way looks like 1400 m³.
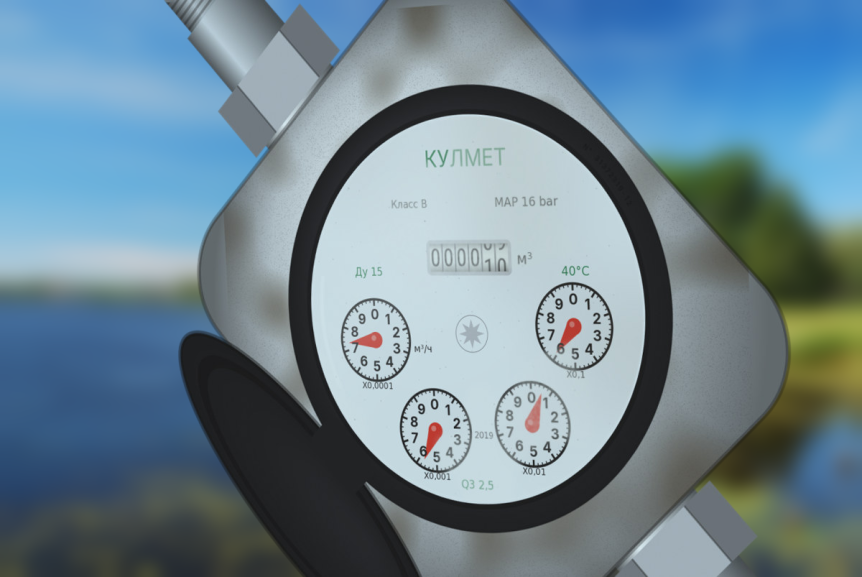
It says 9.6057 m³
